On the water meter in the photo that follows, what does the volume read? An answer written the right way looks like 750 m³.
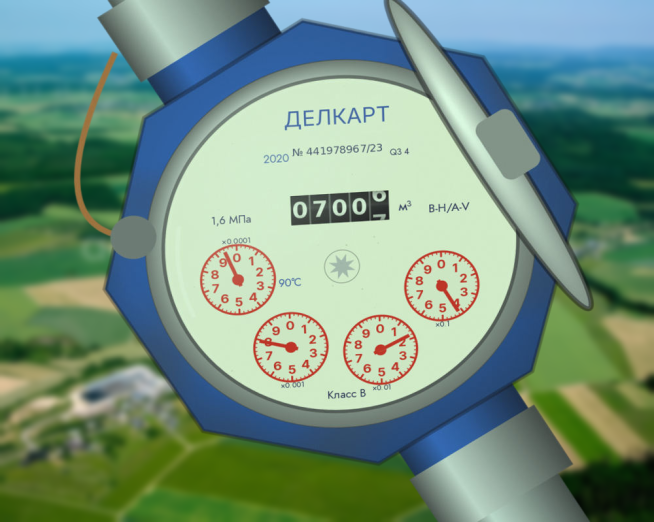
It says 7006.4179 m³
